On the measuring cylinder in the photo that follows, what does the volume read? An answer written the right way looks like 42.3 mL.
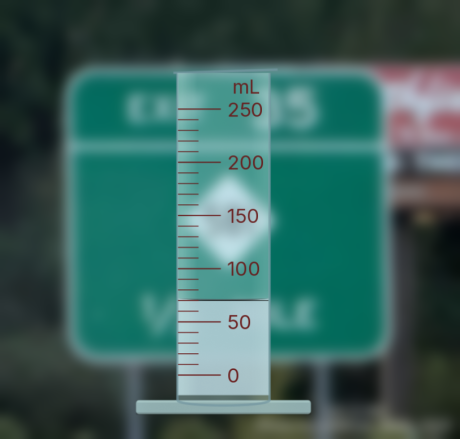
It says 70 mL
